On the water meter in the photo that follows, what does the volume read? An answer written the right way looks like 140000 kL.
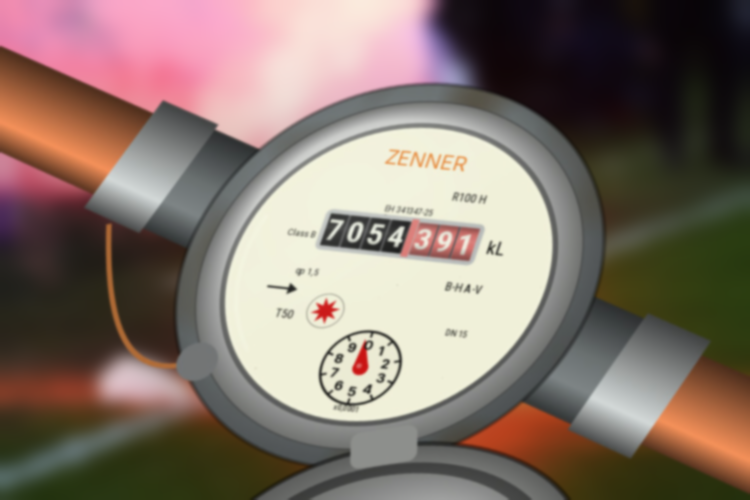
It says 7054.3909 kL
